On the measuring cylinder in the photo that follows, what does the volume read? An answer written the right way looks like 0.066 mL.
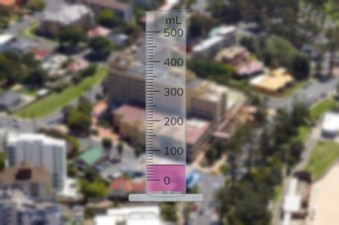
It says 50 mL
